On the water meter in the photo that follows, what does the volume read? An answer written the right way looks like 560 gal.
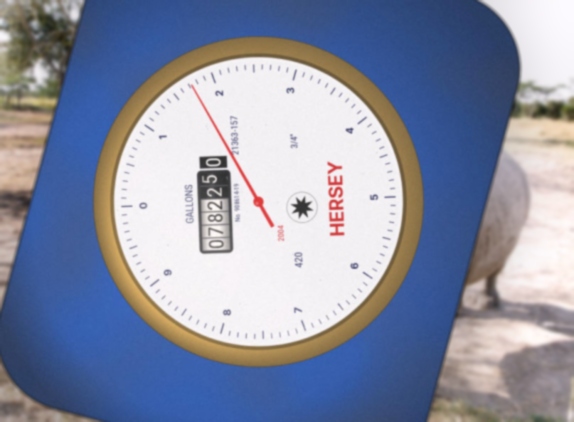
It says 782251.7 gal
